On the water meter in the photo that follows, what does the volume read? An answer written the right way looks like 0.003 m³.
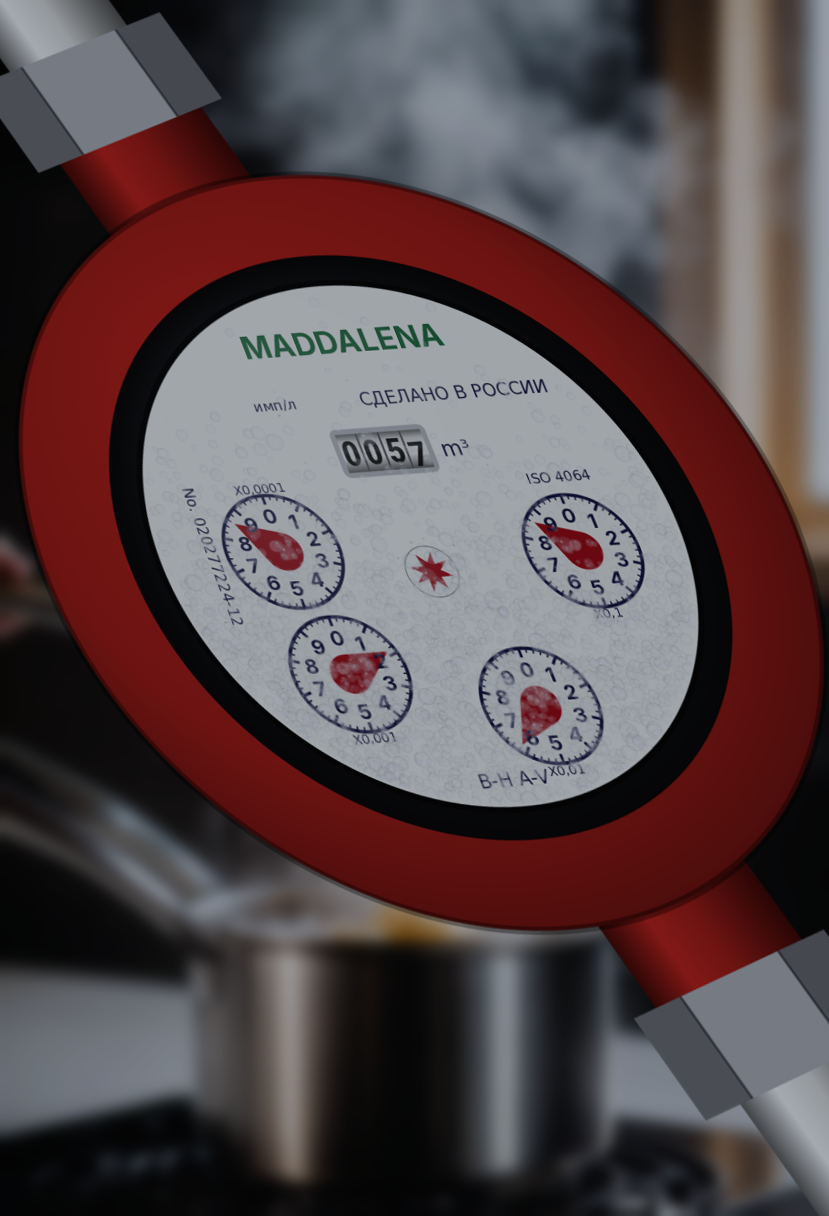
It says 56.8618 m³
